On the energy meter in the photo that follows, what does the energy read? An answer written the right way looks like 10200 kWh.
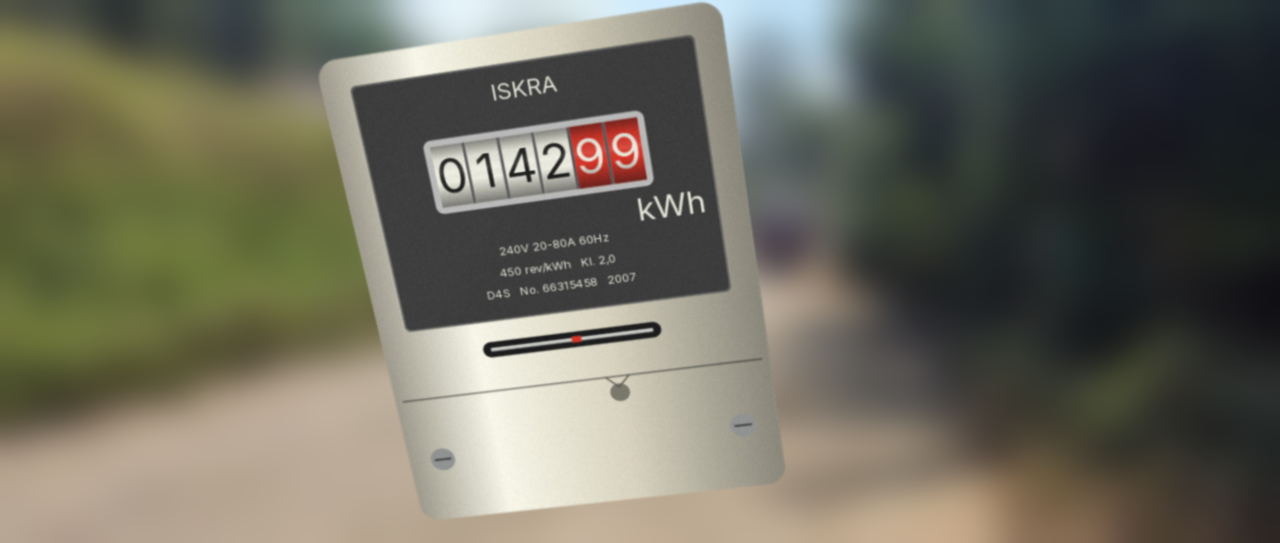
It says 142.99 kWh
